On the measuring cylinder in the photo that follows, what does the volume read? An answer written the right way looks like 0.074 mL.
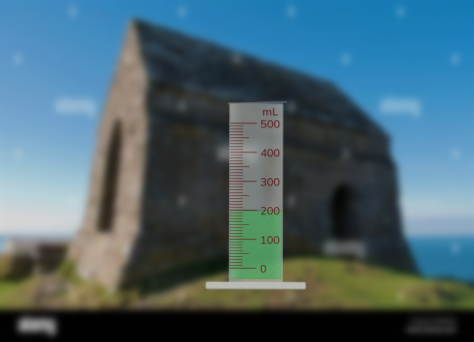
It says 200 mL
